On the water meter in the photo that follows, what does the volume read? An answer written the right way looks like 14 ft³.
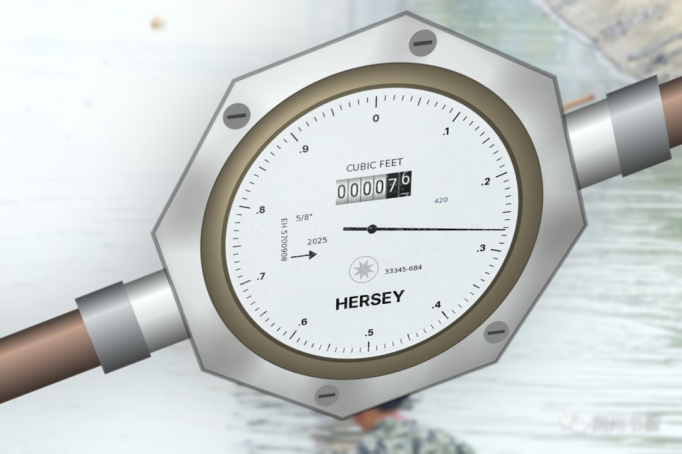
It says 76.27 ft³
